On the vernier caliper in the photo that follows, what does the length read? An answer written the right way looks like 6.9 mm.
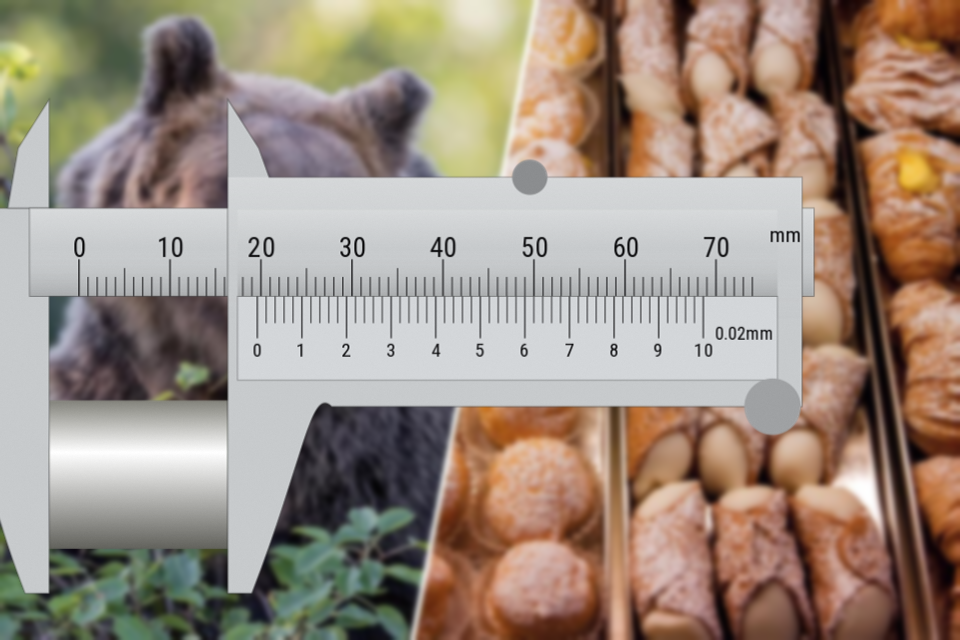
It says 19.6 mm
